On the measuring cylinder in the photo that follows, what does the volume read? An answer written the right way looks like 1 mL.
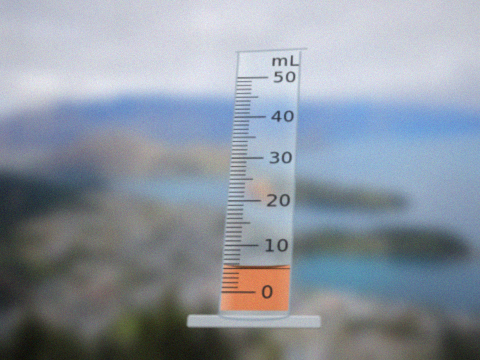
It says 5 mL
